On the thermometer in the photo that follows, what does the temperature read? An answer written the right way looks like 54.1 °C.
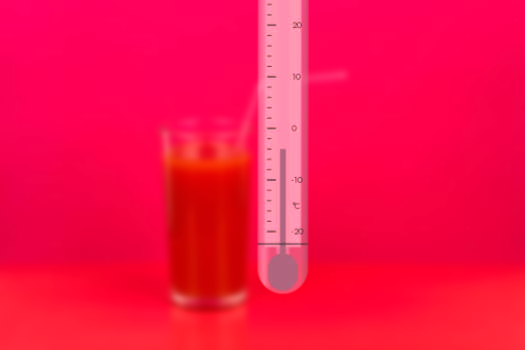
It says -4 °C
